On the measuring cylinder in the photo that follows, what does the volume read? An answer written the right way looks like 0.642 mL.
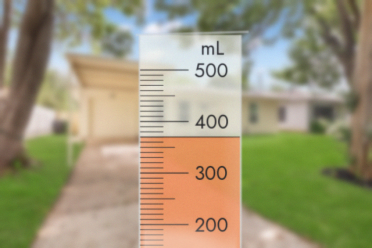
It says 370 mL
